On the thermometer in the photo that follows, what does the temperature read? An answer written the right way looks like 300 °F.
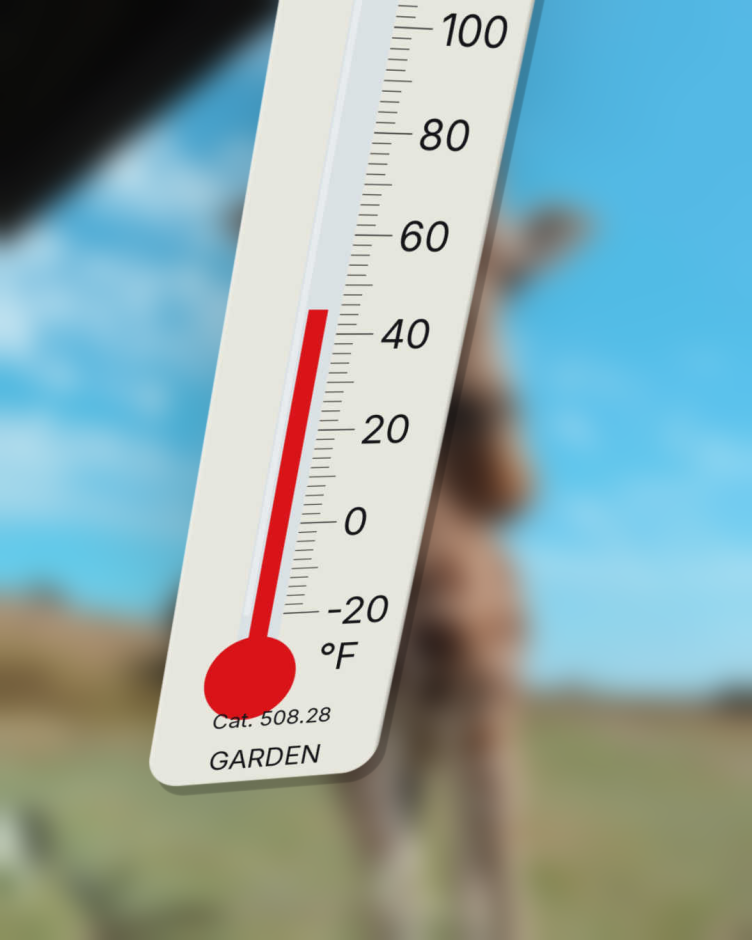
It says 45 °F
